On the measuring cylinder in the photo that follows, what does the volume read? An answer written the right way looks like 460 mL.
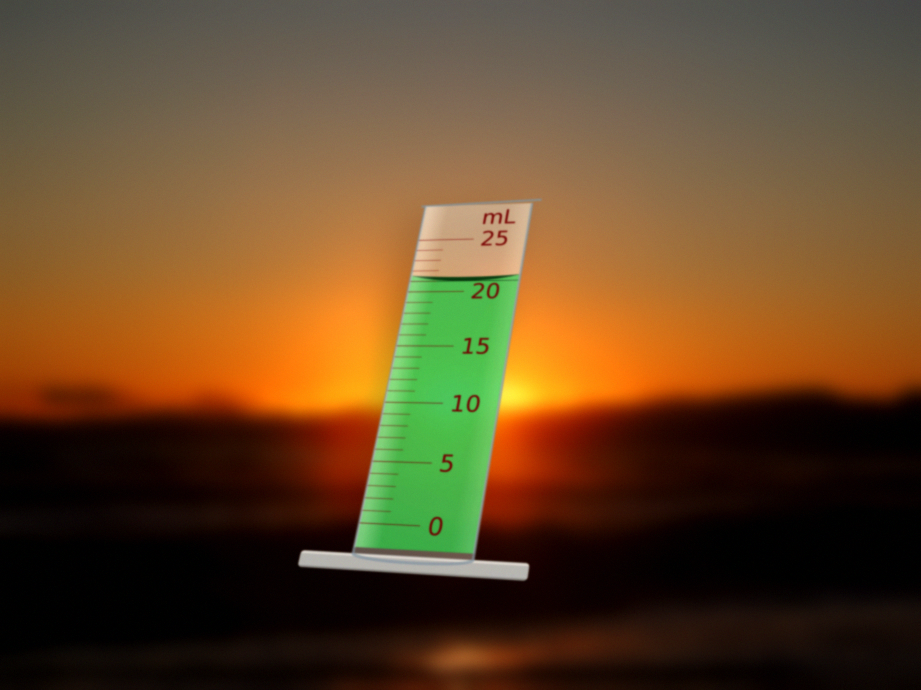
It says 21 mL
